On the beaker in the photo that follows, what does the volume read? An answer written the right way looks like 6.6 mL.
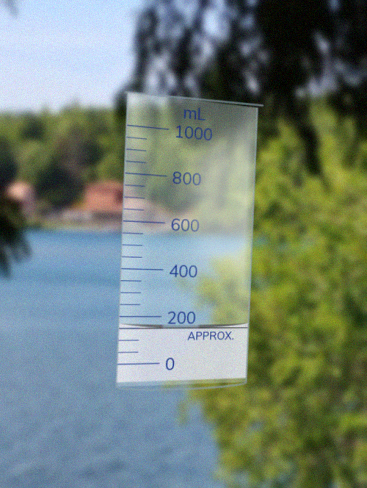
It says 150 mL
